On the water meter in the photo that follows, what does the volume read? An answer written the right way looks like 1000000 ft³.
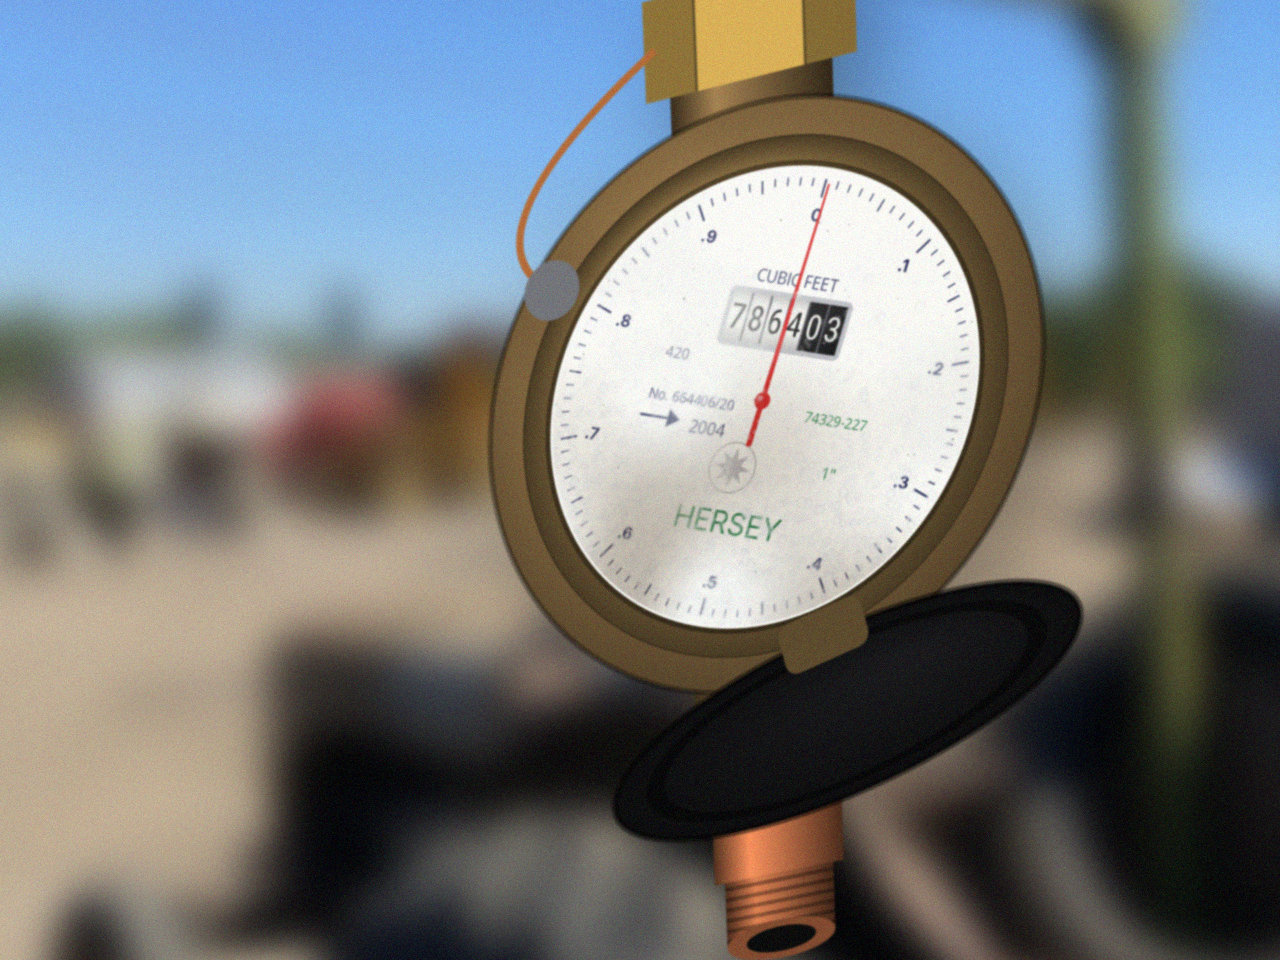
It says 786403.00 ft³
